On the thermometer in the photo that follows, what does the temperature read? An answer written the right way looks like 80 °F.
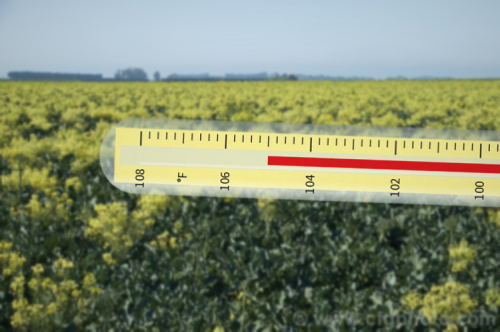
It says 105 °F
